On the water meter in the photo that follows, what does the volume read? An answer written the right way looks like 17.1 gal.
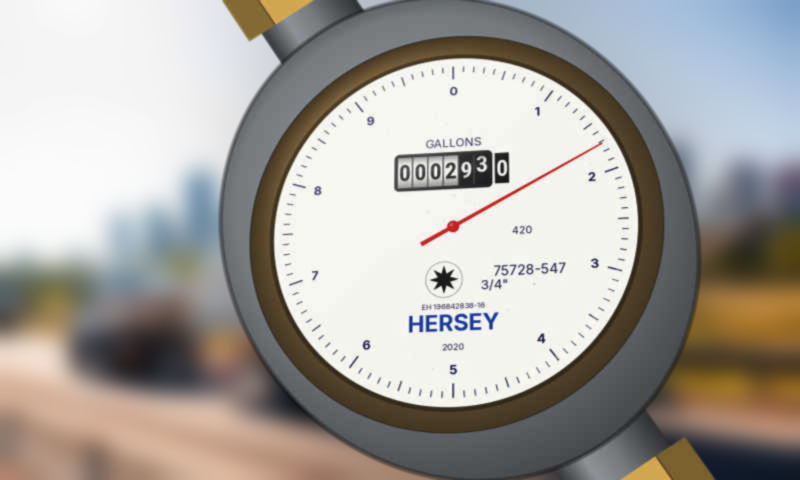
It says 2931.7 gal
